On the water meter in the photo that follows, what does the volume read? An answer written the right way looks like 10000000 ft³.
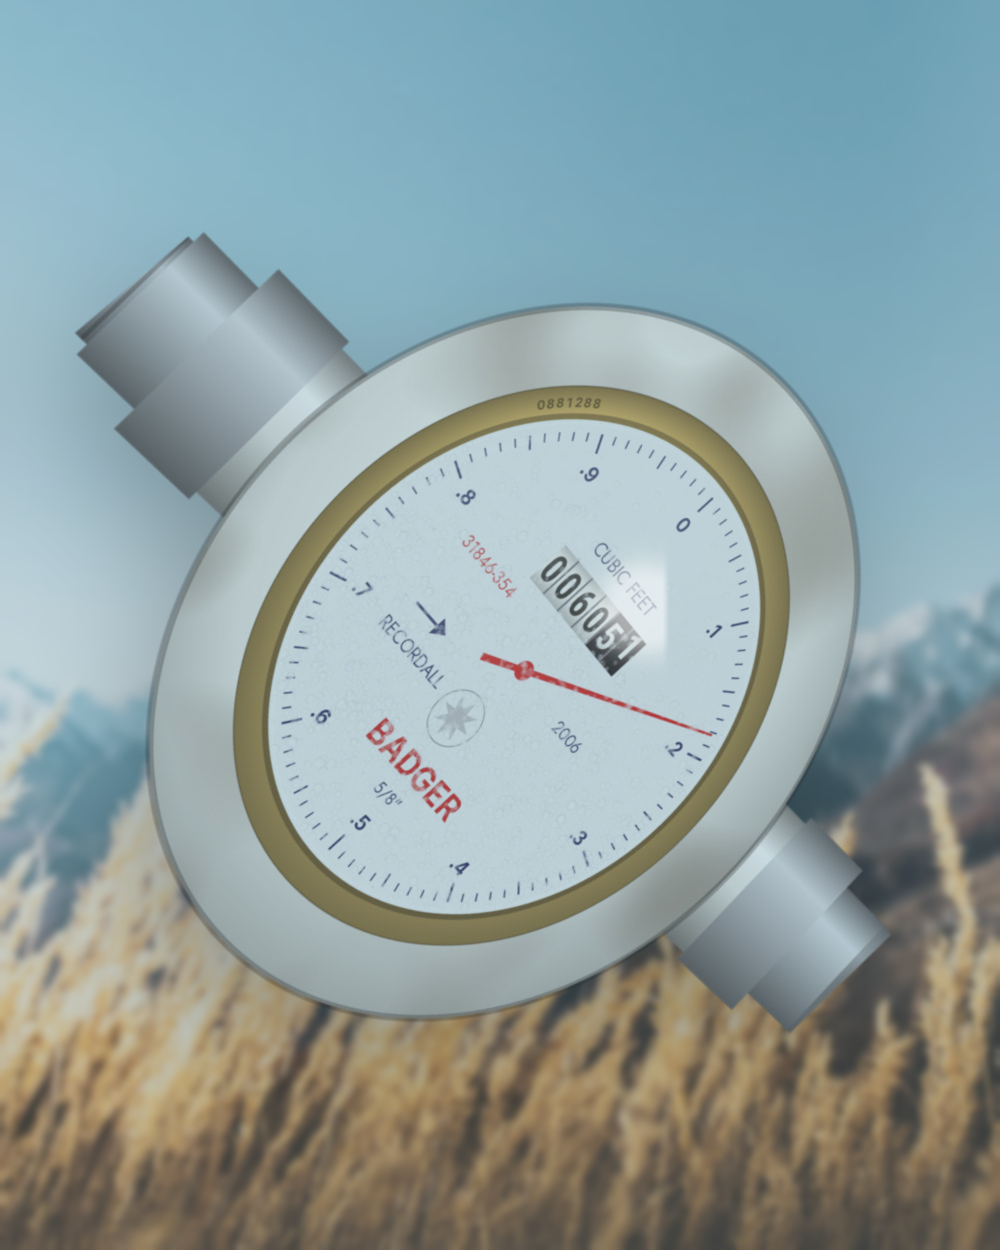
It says 6051.18 ft³
